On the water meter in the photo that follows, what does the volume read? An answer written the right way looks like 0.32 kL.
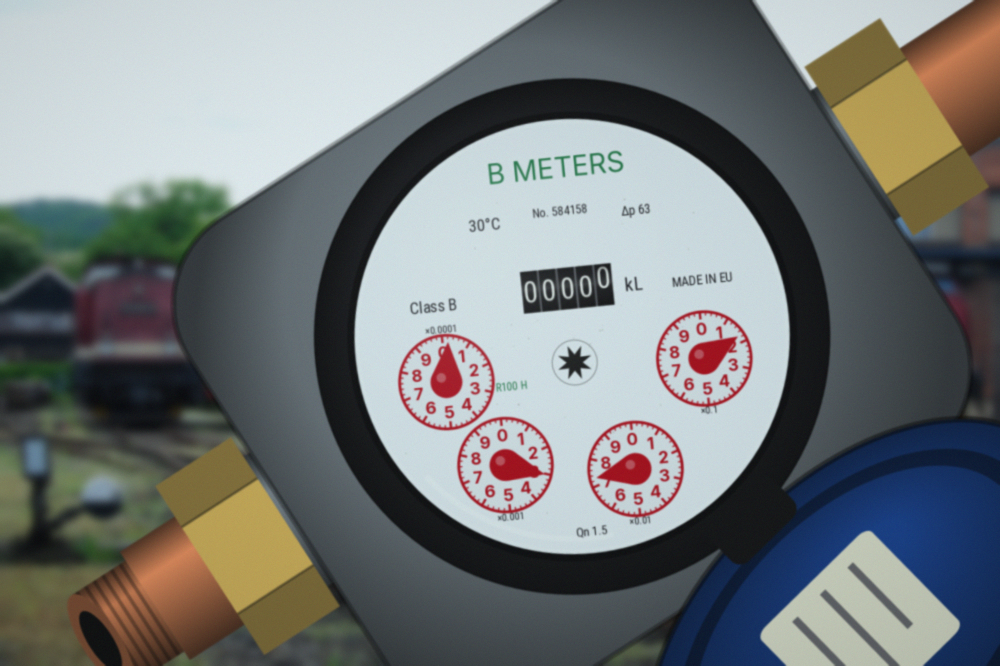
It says 0.1730 kL
